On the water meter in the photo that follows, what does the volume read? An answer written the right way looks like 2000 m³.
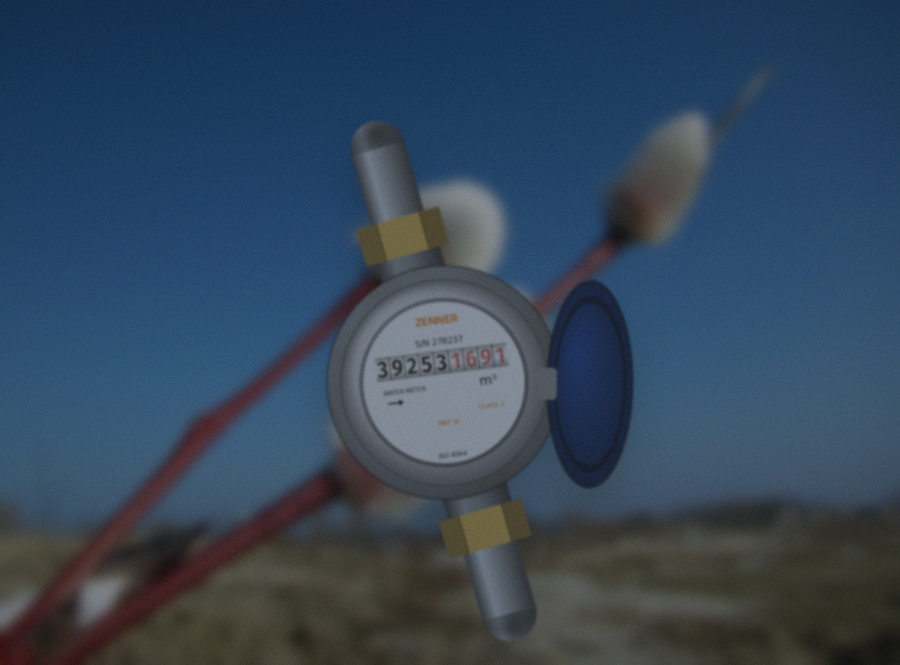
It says 39253.1691 m³
